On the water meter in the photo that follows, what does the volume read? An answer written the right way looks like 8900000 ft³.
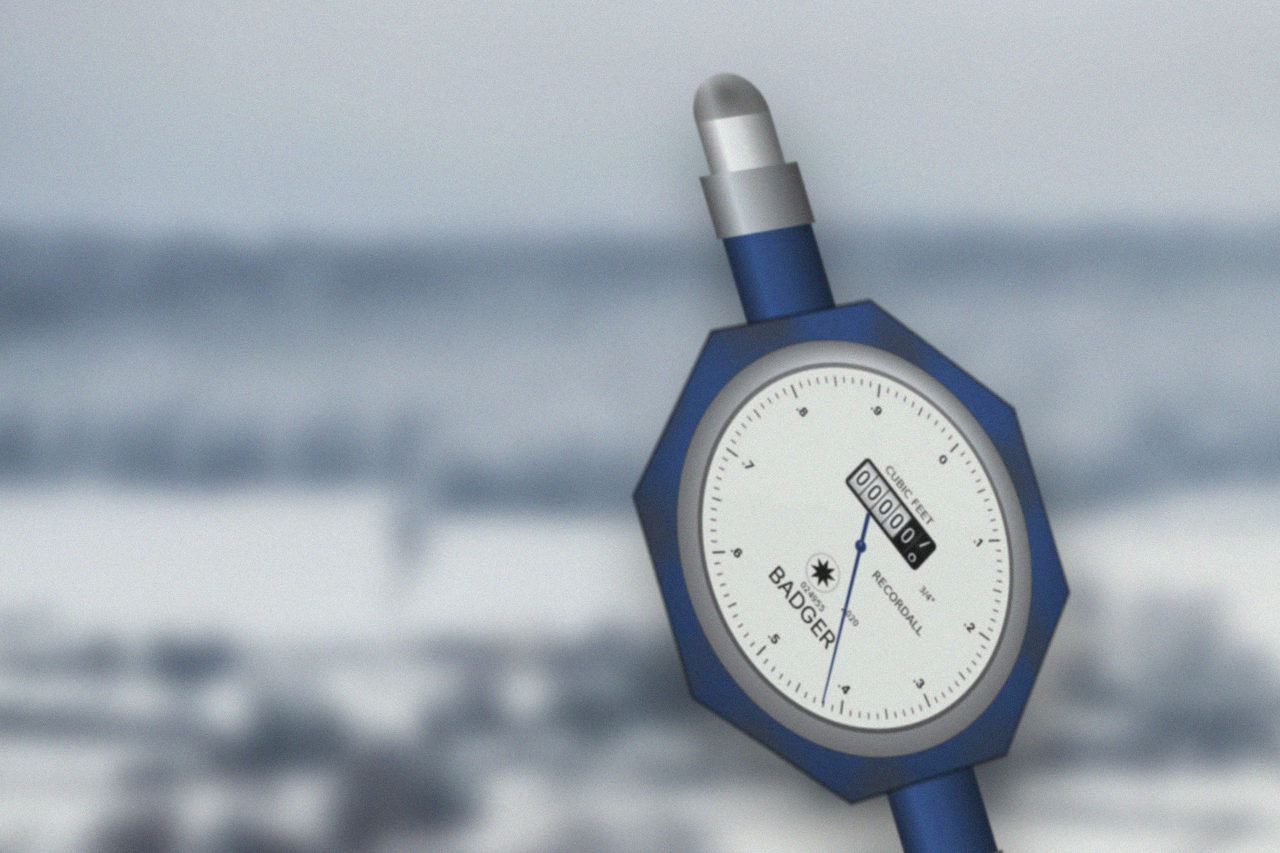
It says 7.42 ft³
